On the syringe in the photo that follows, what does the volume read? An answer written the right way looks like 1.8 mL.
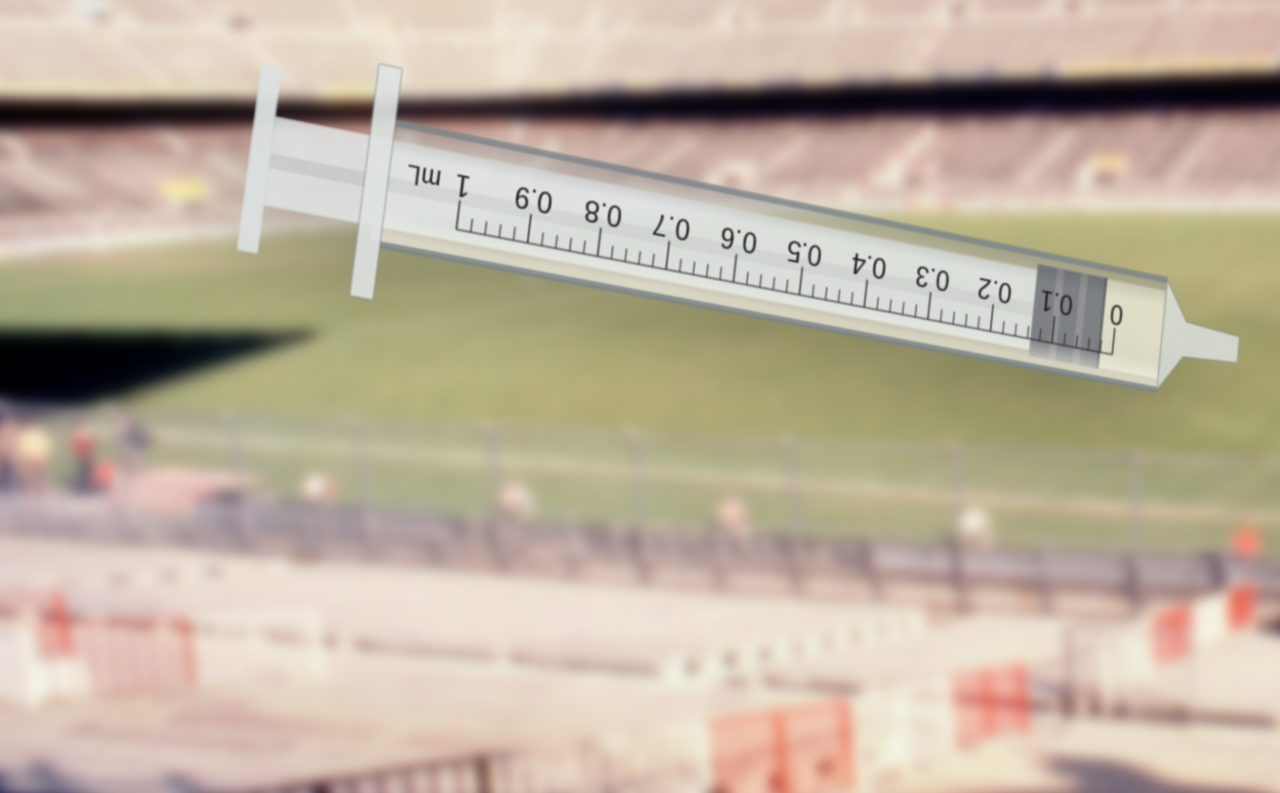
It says 0.02 mL
